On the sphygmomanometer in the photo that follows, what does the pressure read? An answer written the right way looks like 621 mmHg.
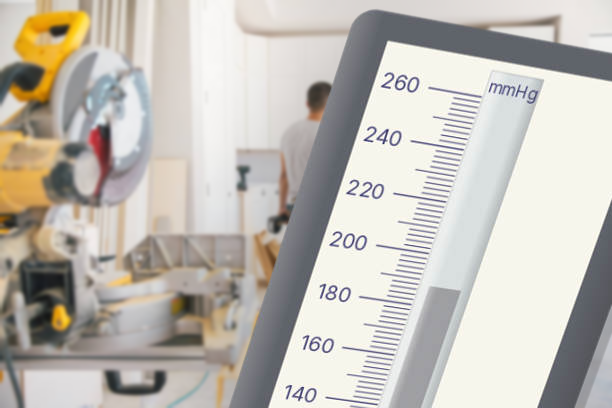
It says 188 mmHg
